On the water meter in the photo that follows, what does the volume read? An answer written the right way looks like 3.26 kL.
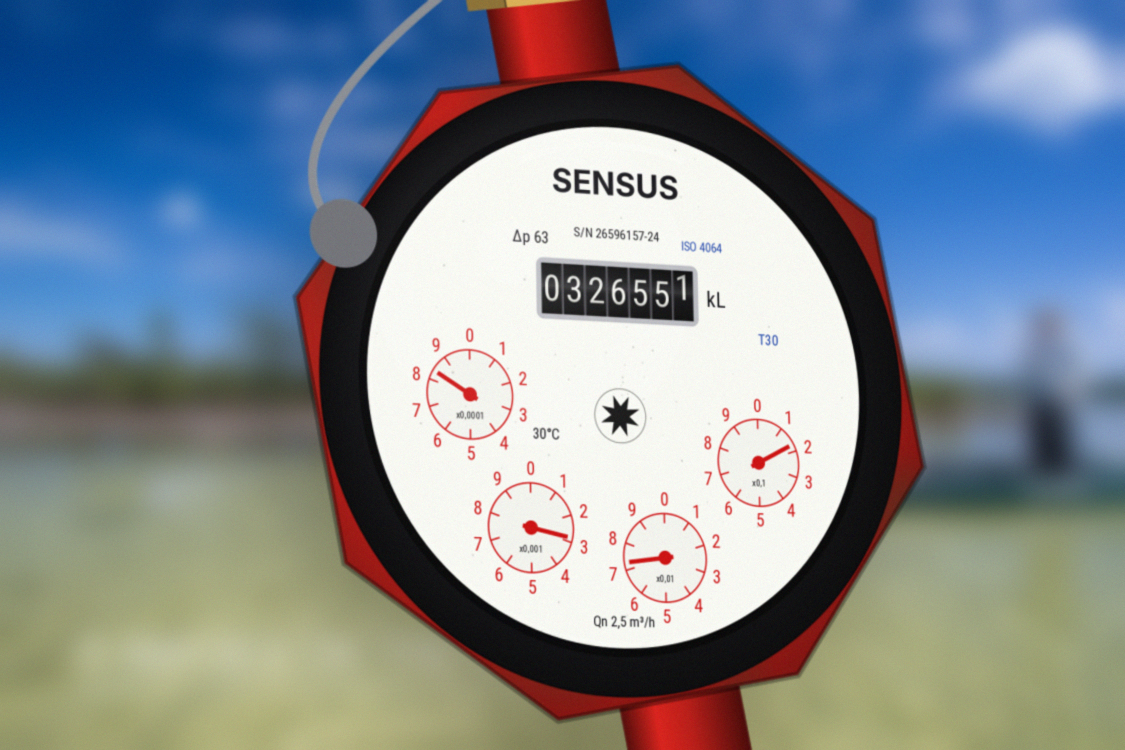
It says 326551.1728 kL
